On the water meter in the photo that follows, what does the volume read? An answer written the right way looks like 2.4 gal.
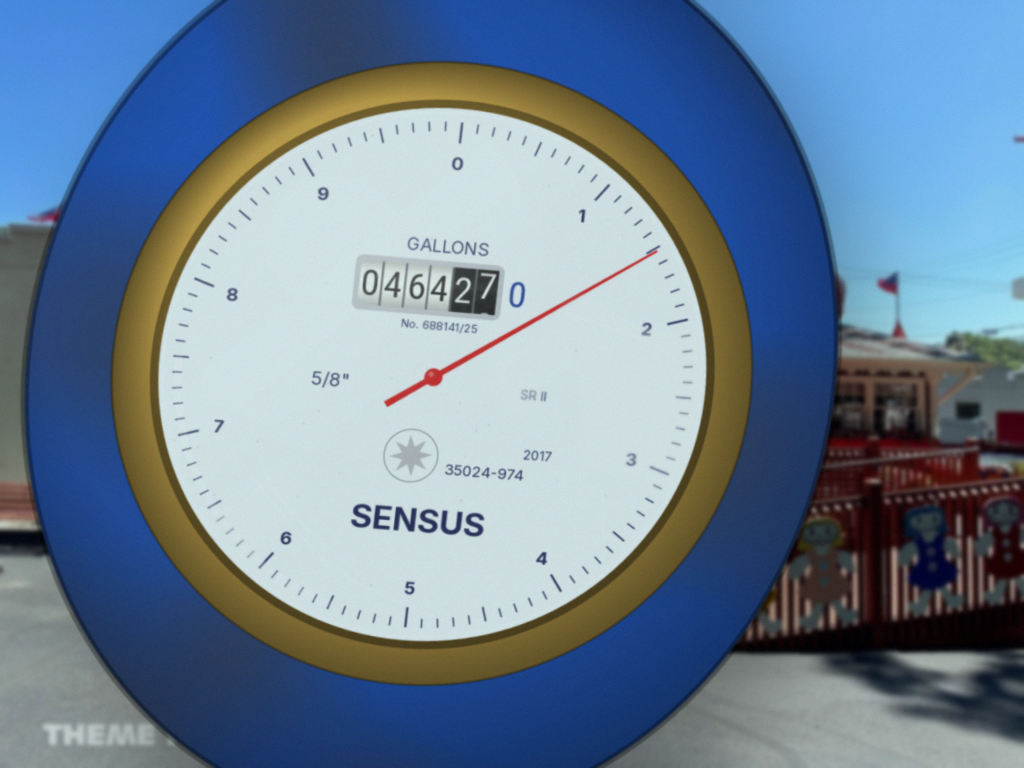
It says 464271.5 gal
